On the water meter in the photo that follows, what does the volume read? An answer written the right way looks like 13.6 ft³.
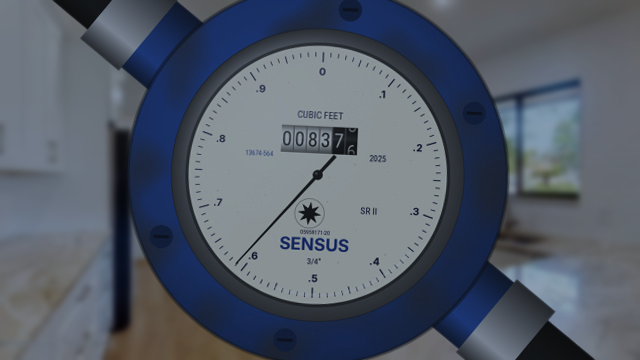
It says 8375.61 ft³
